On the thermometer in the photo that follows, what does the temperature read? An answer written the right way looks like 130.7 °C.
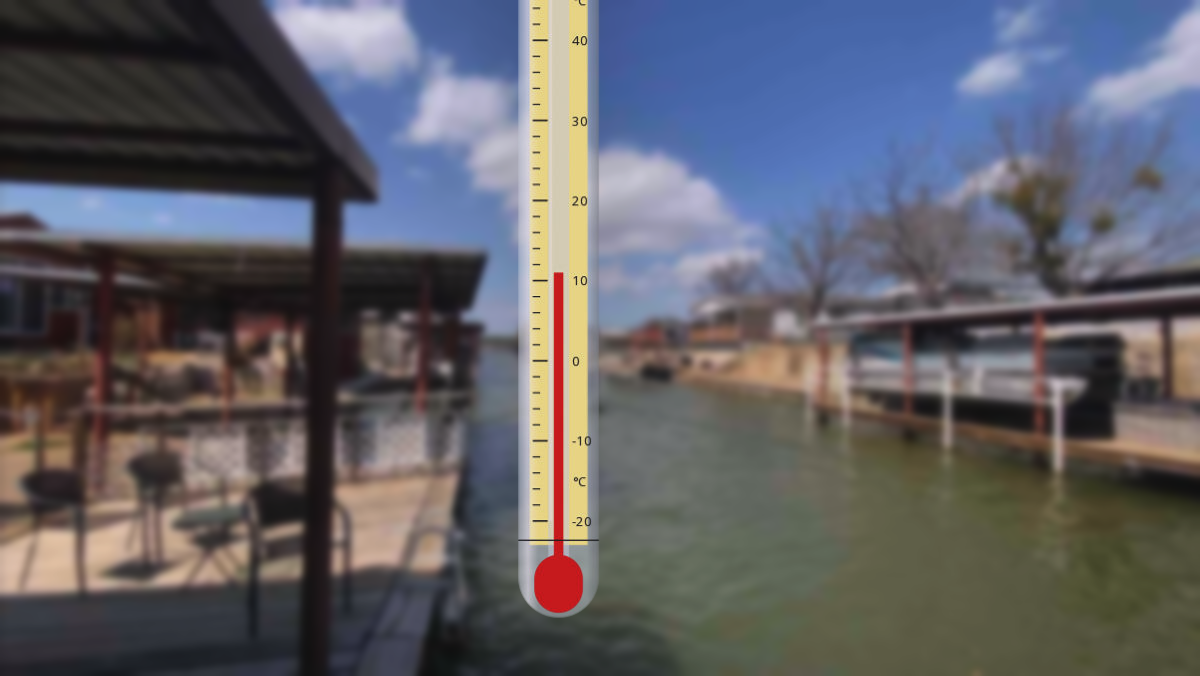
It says 11 °C
